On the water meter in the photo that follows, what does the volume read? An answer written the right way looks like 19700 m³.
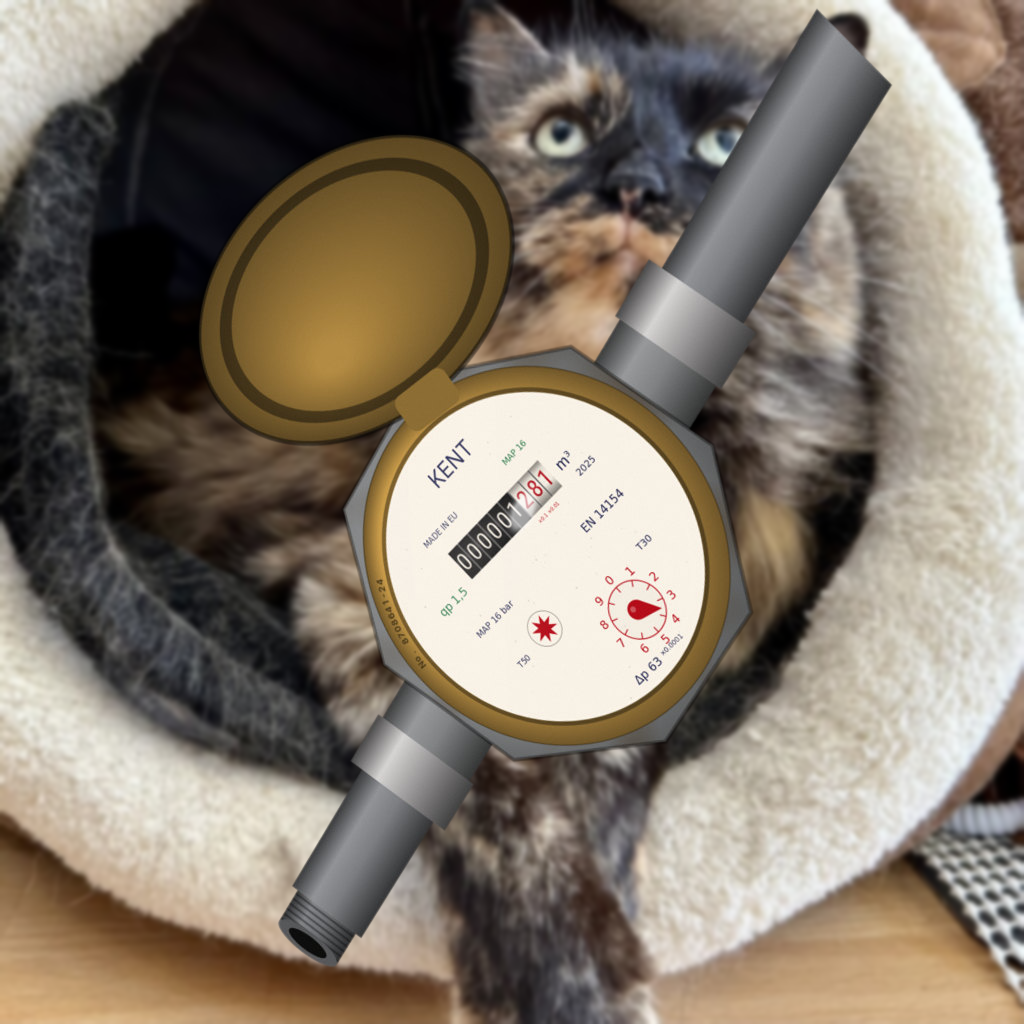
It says 1.2813 m³
